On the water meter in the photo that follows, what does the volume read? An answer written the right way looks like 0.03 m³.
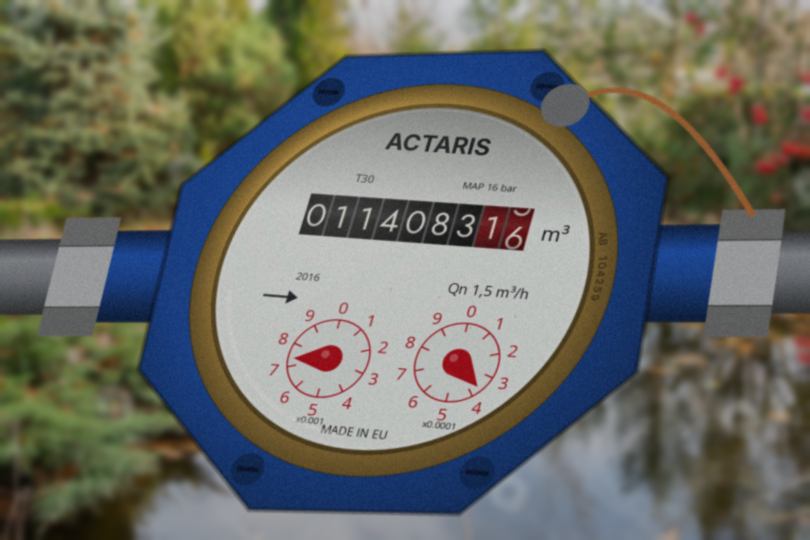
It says 114083.1573 m³
